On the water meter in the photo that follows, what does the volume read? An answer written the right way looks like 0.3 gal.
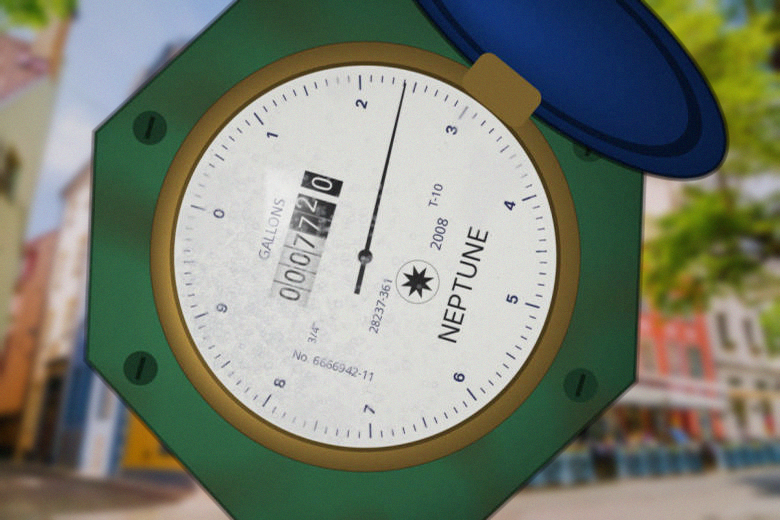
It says 7722.4 gal
